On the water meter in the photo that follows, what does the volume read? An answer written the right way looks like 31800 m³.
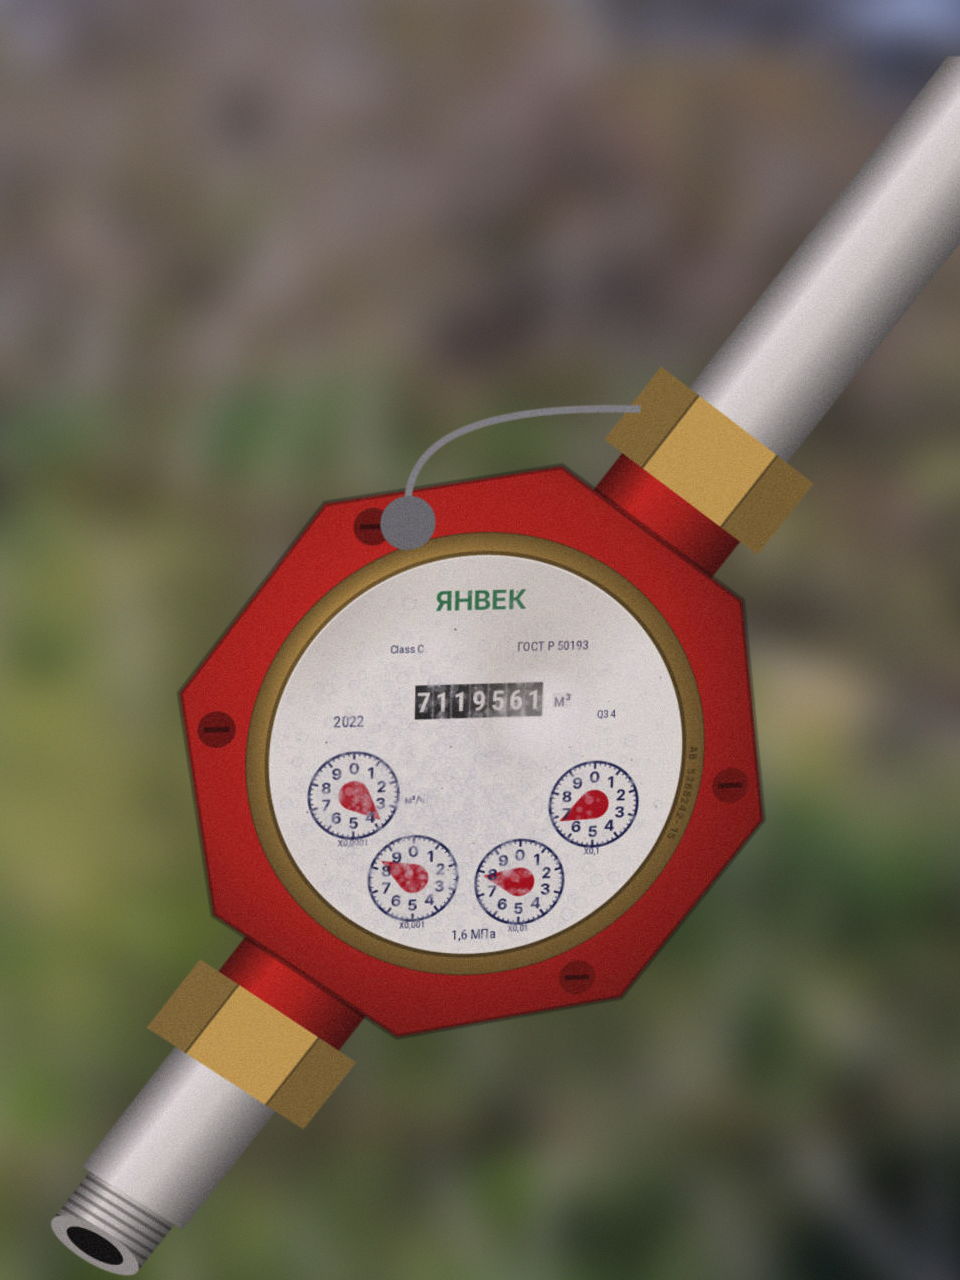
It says 7119561.6783 m³
